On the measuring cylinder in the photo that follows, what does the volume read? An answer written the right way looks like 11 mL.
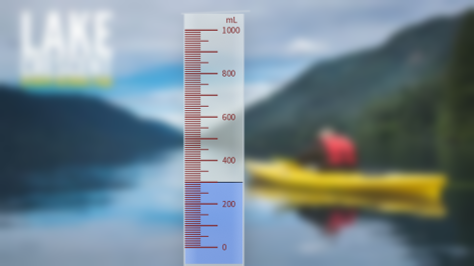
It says 300 mL
